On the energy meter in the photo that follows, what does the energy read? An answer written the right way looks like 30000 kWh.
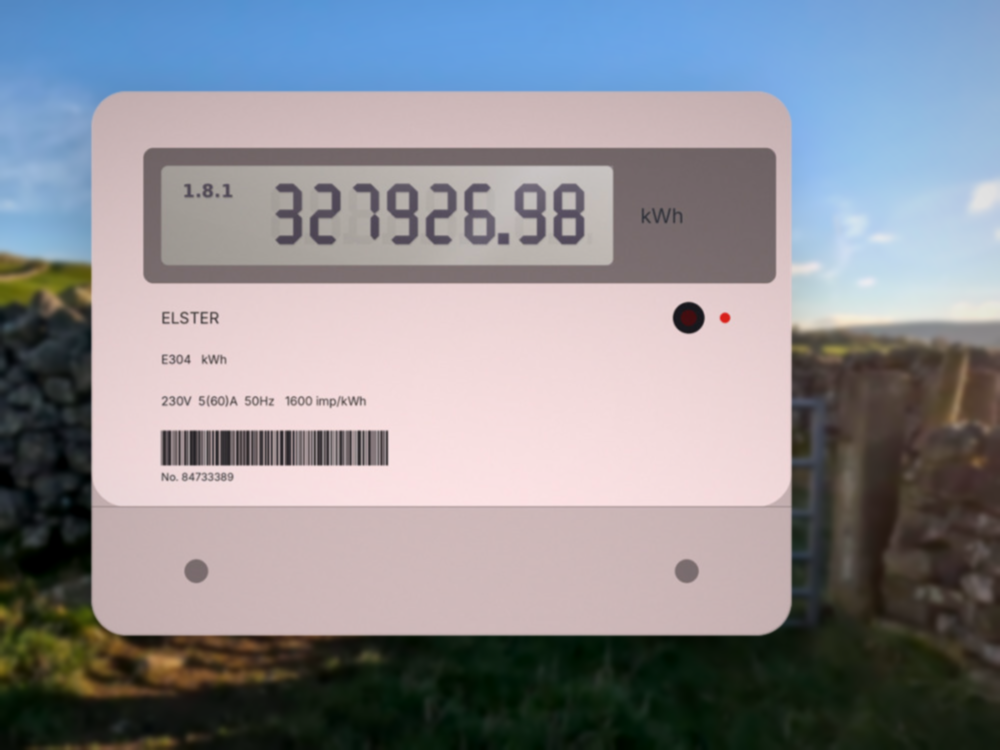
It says 327926.98 kWh
